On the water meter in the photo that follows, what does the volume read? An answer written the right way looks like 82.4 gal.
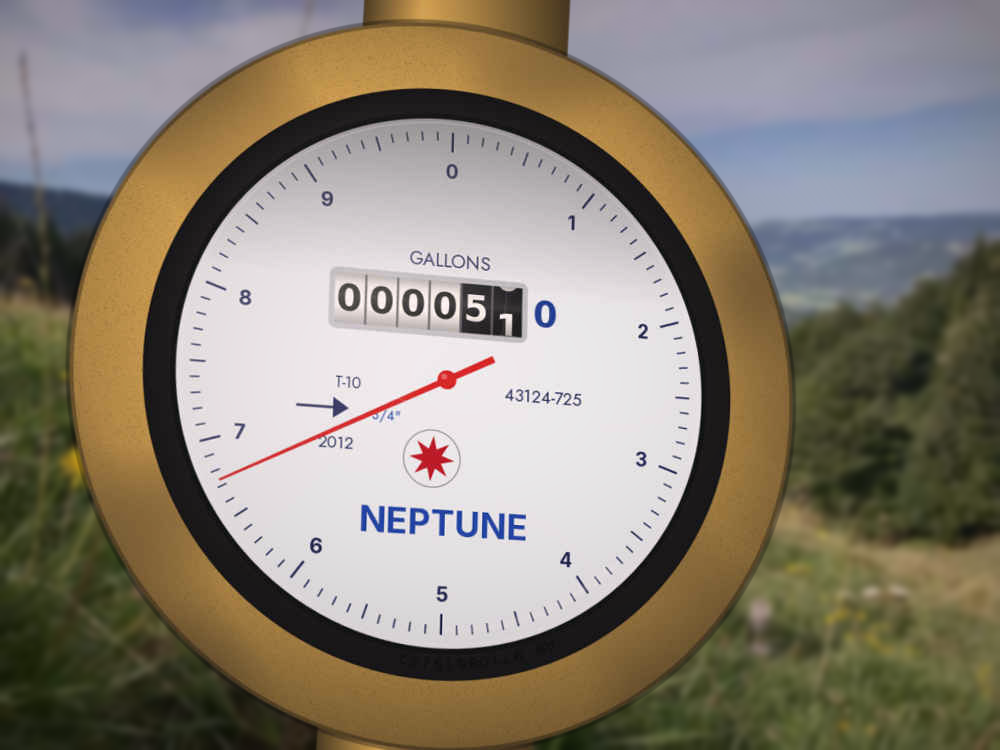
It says 506.7 gal
